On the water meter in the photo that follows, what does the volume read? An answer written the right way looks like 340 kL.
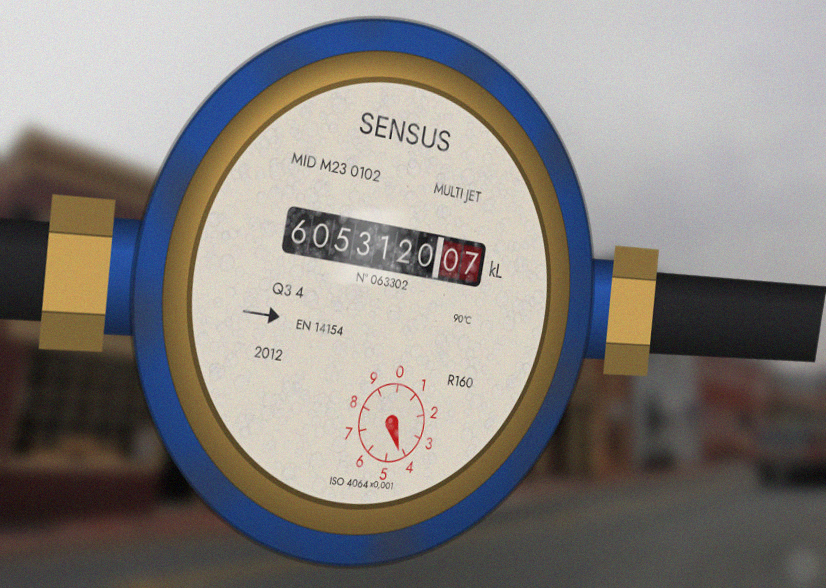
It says 6053120.074 kL
